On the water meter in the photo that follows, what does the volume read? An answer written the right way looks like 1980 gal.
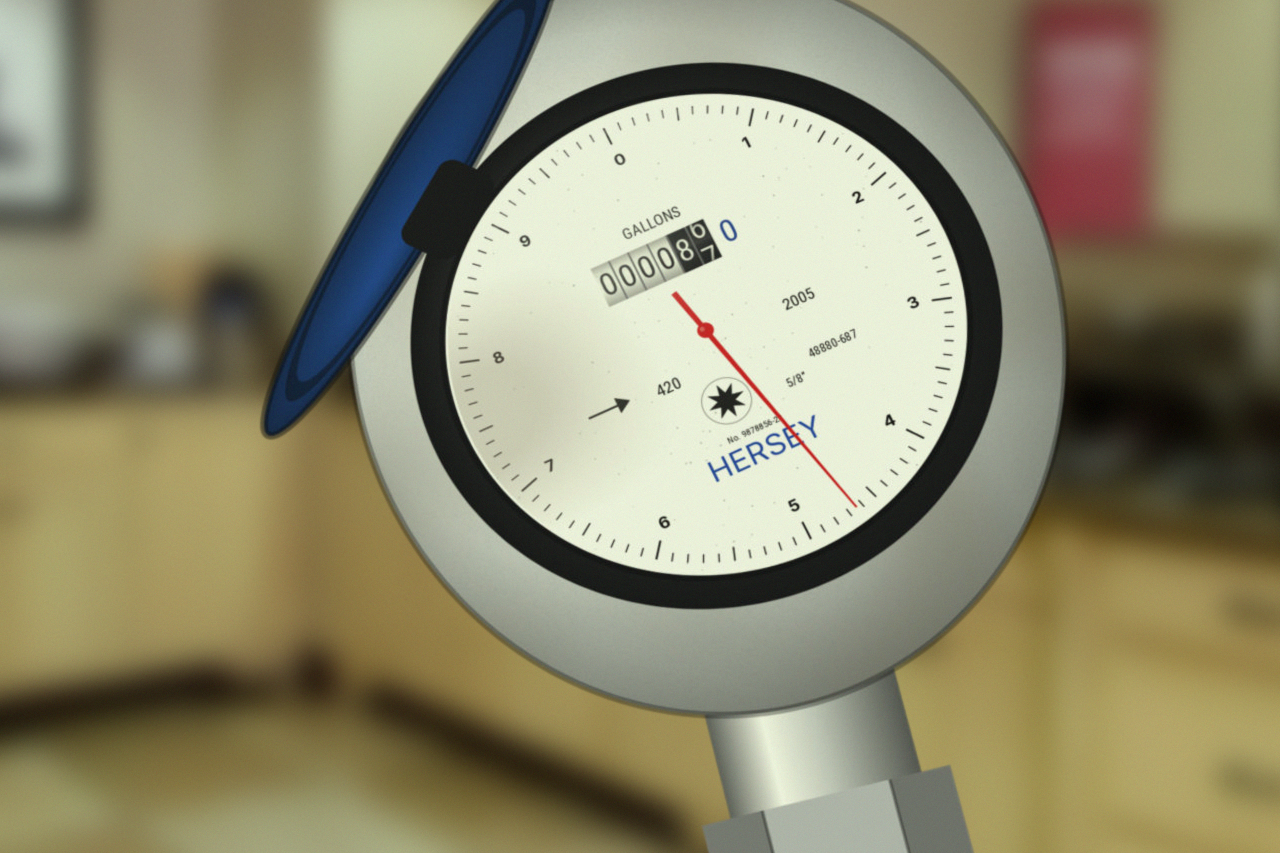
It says 864.6 gal
